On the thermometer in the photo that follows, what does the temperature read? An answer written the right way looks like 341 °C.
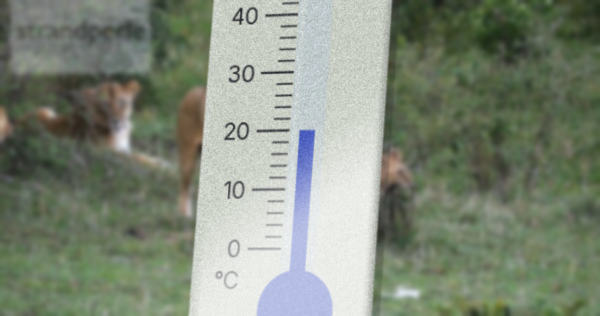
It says 20 °C
